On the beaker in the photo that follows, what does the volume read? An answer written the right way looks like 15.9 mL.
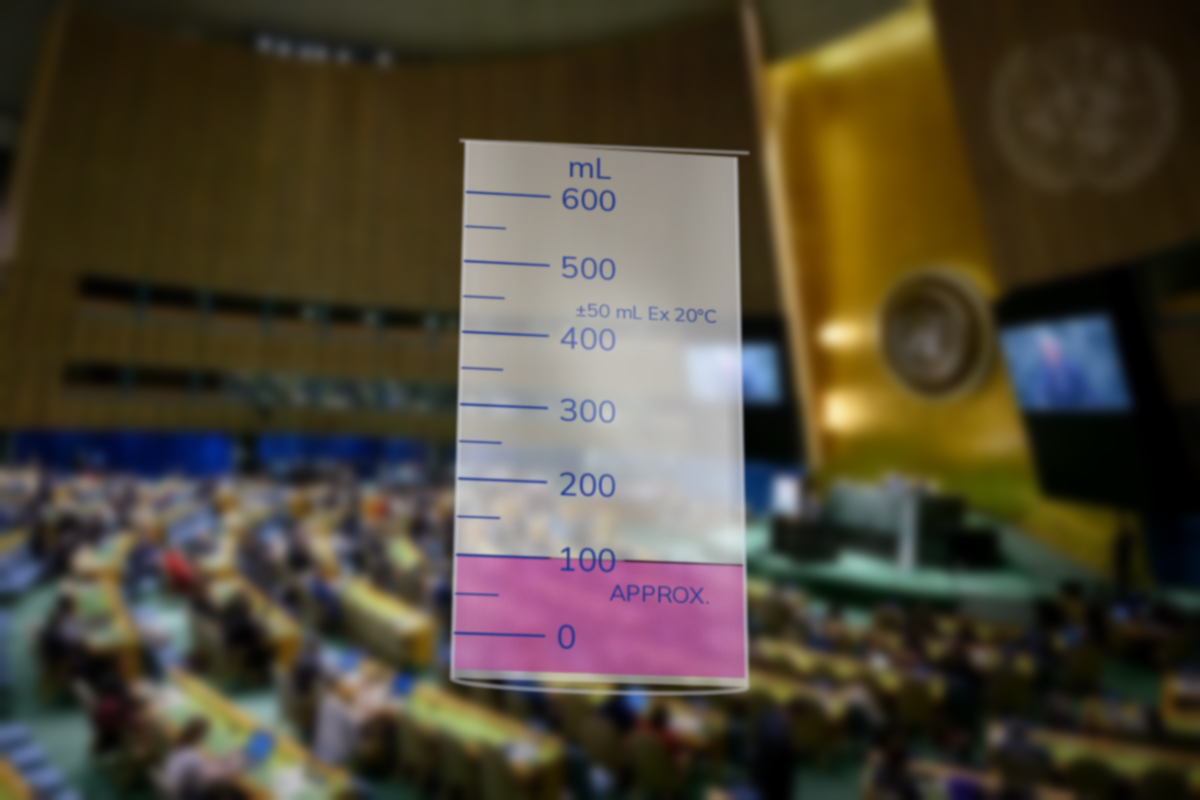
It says 100 mL
